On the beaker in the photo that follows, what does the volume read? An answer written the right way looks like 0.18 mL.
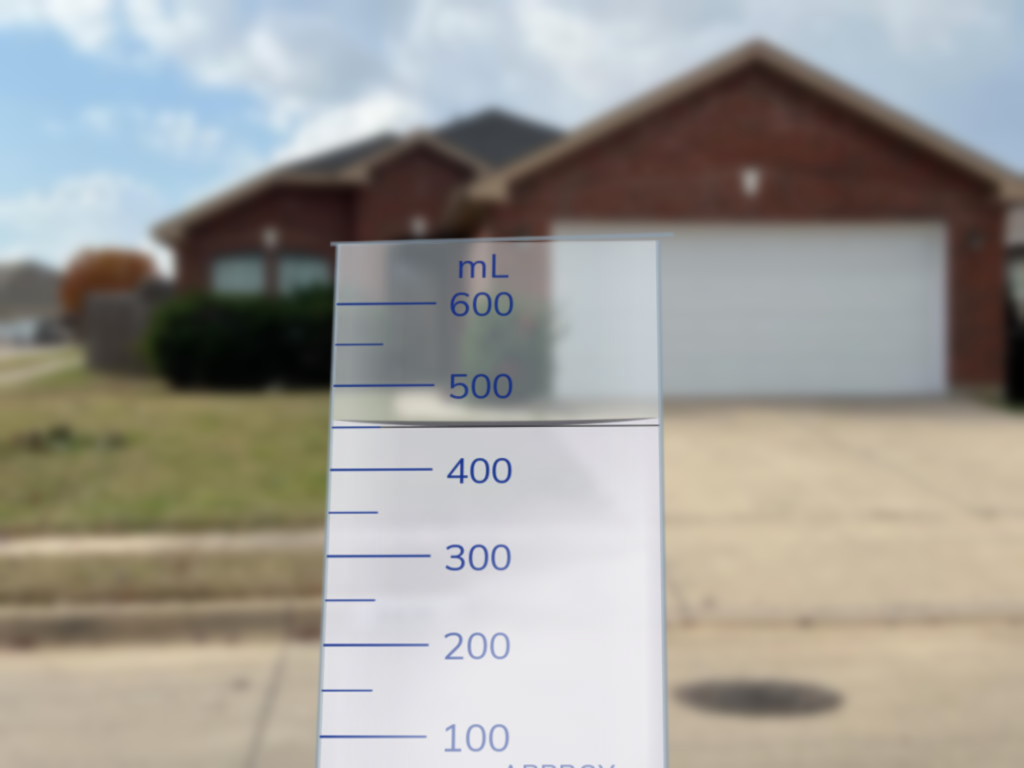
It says 450 mL
